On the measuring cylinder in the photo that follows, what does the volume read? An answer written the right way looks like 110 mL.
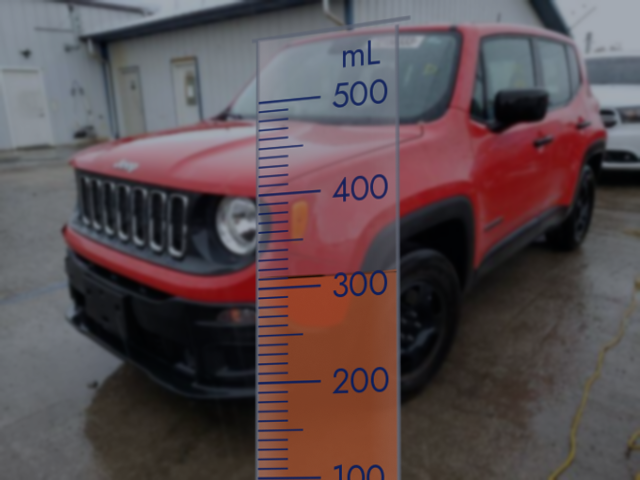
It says 310 mL
